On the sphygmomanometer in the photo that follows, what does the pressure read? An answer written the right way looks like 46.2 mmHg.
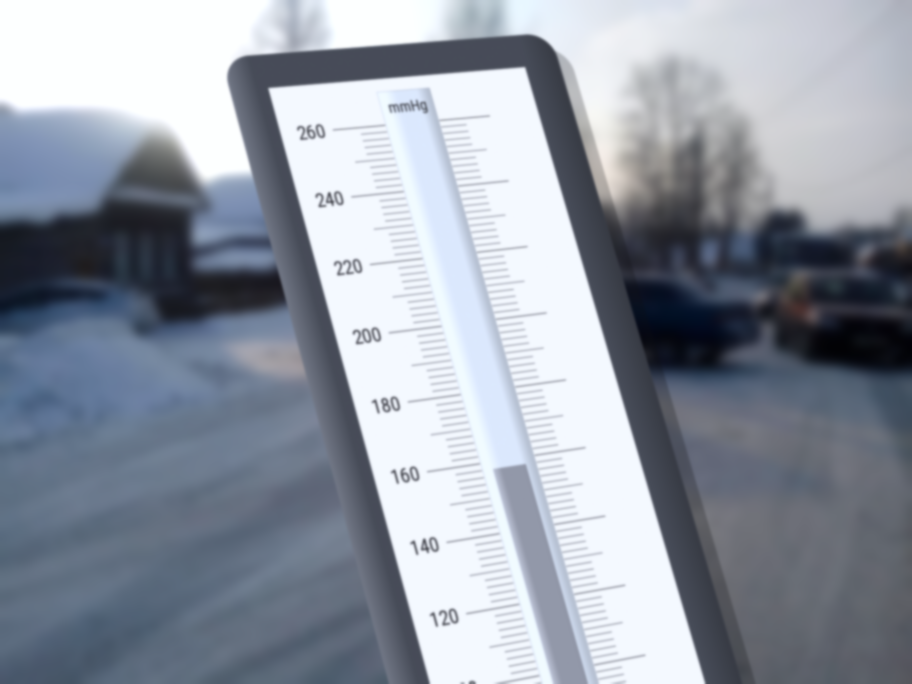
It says 158 mmHg
